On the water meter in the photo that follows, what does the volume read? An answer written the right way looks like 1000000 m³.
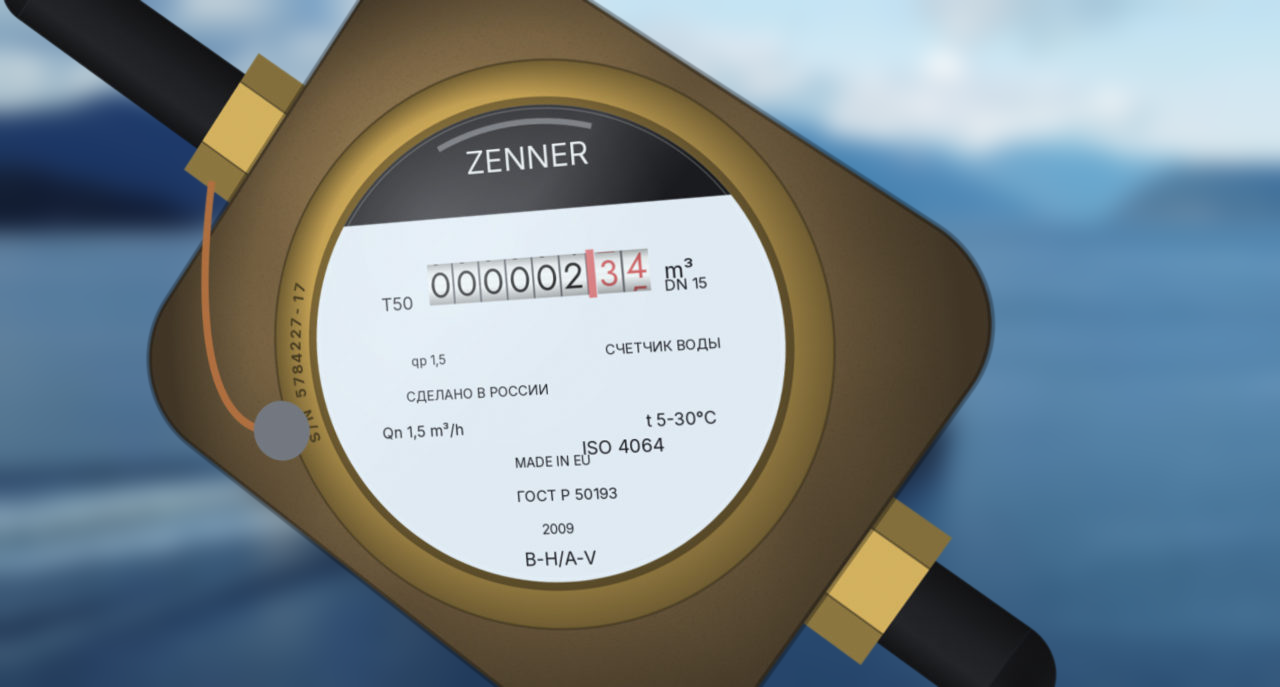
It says 2.34 m³
